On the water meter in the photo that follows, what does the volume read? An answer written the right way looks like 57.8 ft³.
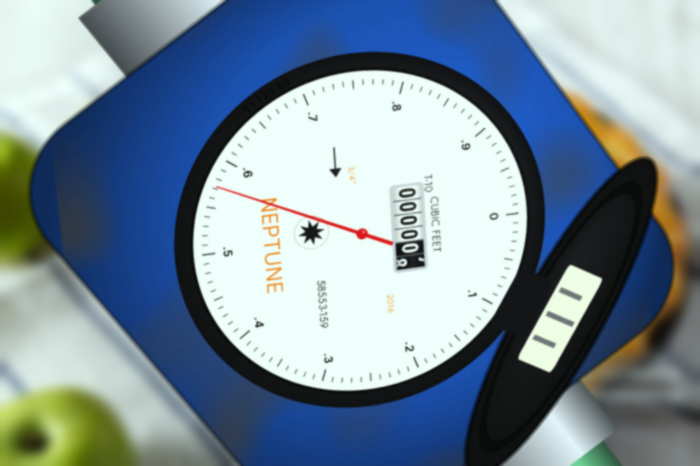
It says 7.57 ft³
